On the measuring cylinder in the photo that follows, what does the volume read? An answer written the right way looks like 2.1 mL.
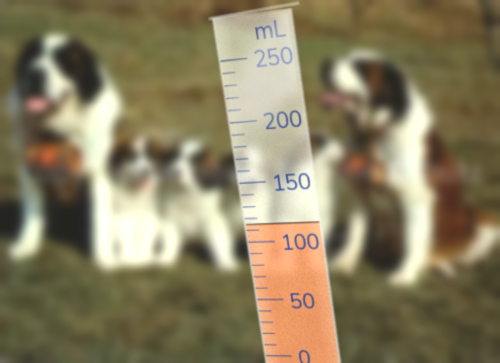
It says 115 mL
